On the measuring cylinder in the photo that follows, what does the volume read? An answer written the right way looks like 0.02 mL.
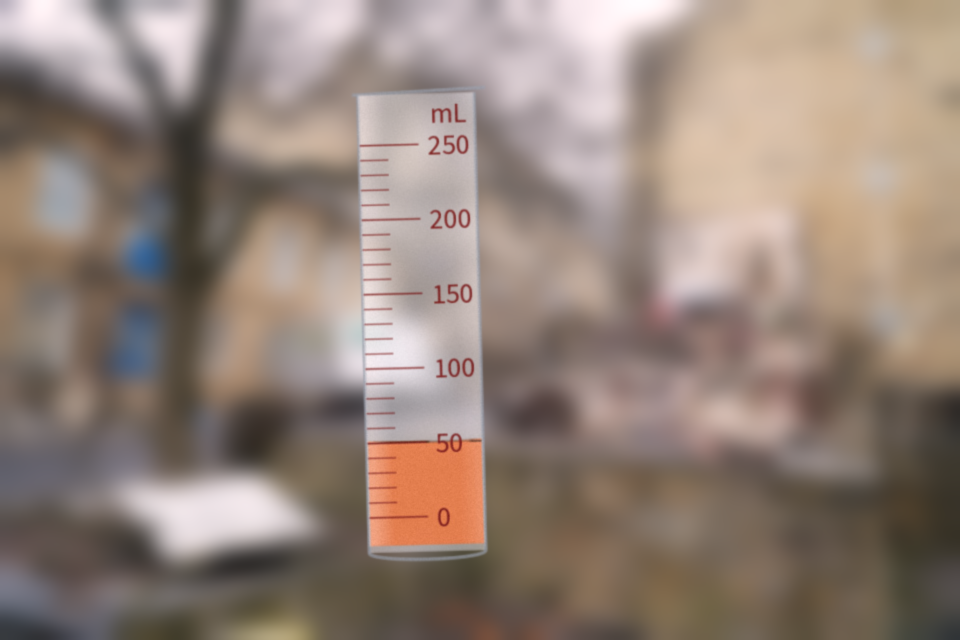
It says 50 mL
